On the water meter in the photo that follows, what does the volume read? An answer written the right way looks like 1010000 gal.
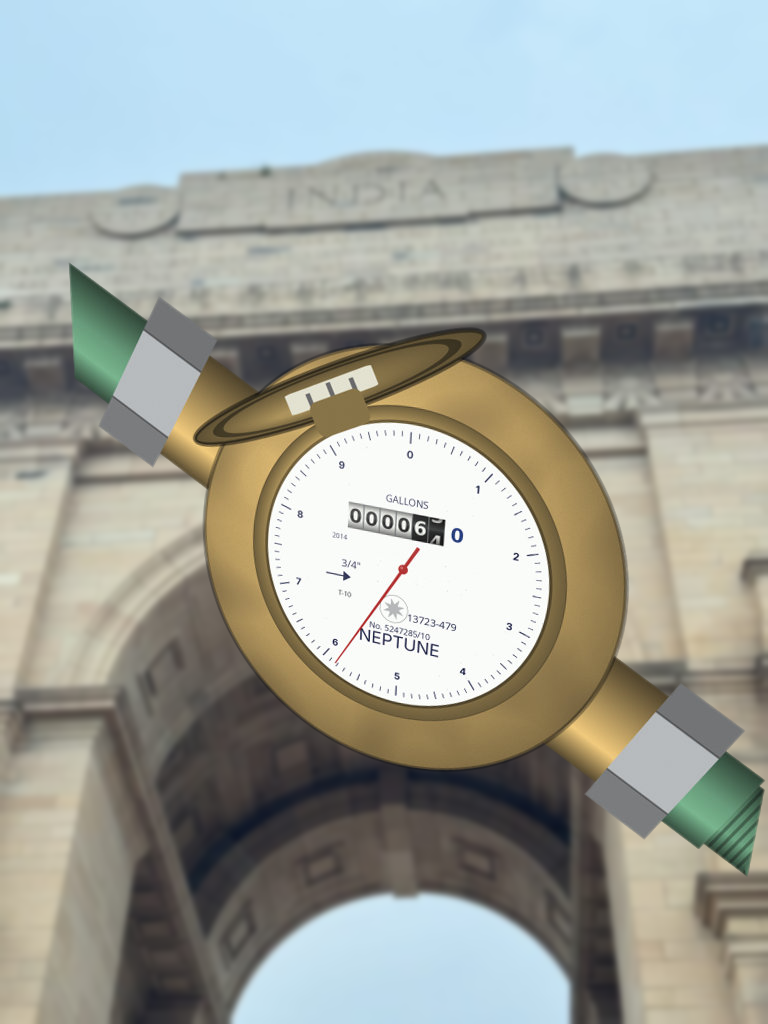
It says 635.8 gal
